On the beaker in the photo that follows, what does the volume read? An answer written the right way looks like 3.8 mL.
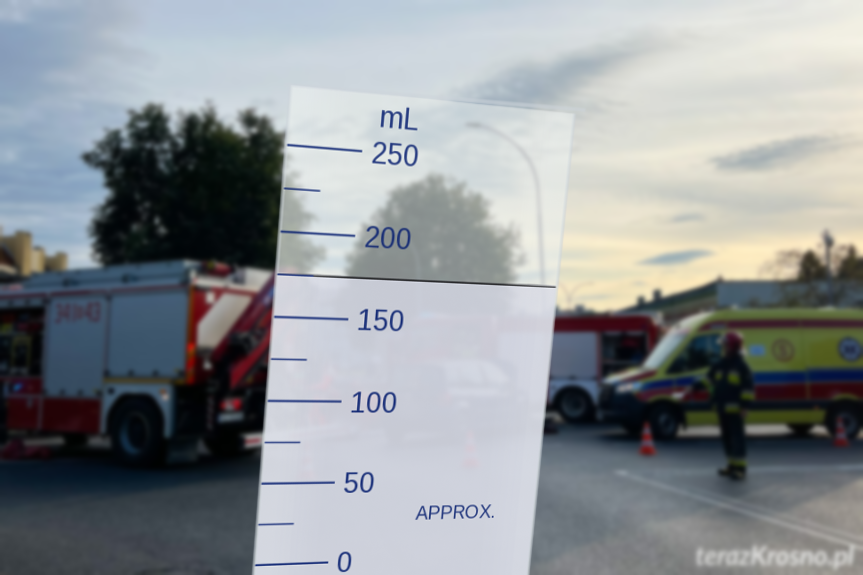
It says 175 mL
